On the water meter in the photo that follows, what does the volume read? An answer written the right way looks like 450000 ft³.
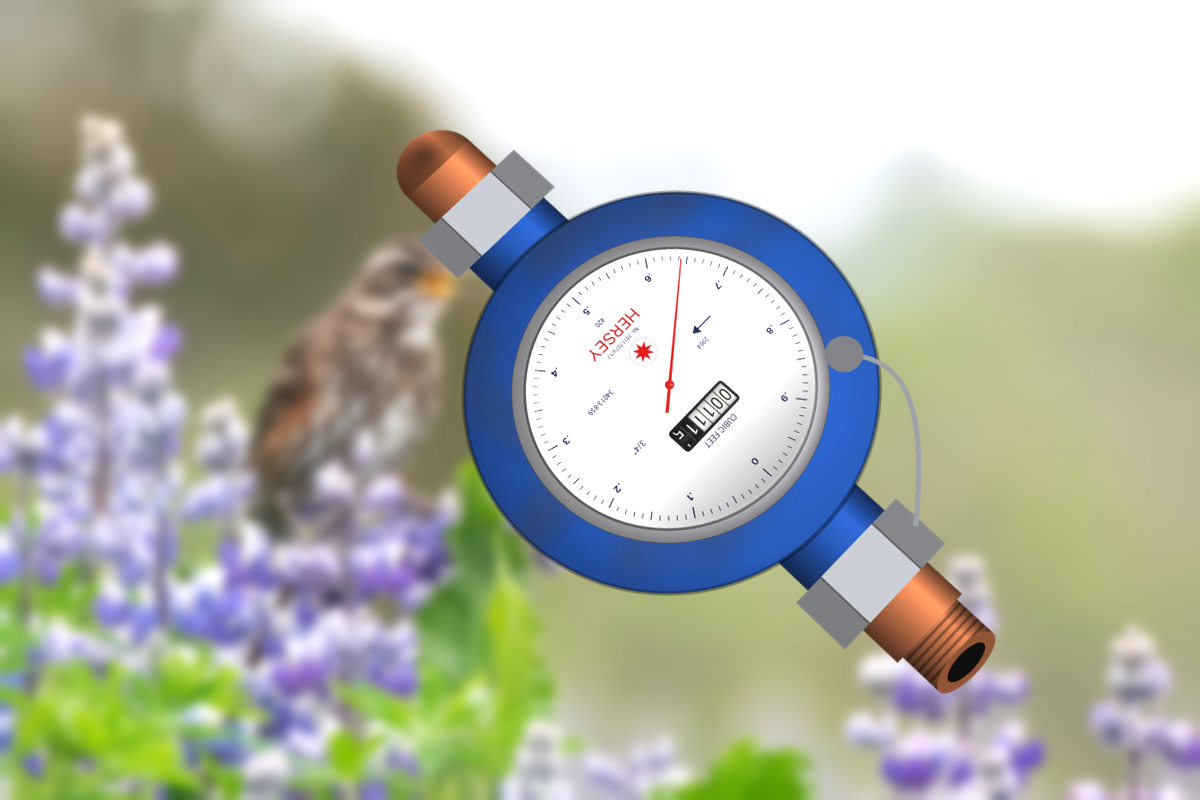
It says 1114.64 ft³
